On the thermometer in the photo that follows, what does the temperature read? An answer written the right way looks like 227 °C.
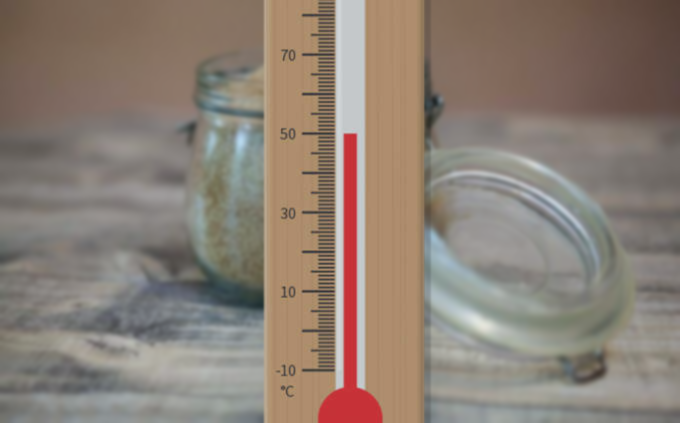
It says 50 °C
